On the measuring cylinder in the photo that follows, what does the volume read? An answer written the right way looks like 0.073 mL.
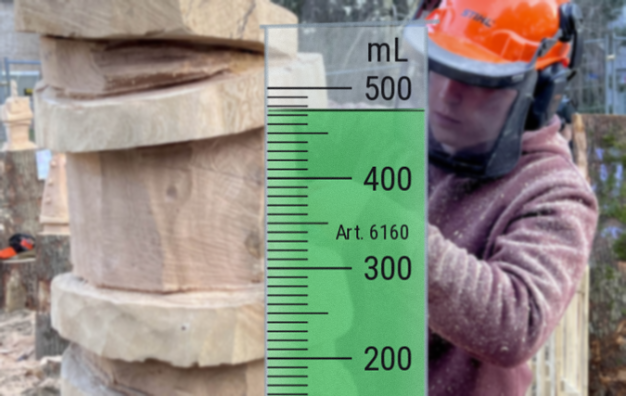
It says 475 mL
